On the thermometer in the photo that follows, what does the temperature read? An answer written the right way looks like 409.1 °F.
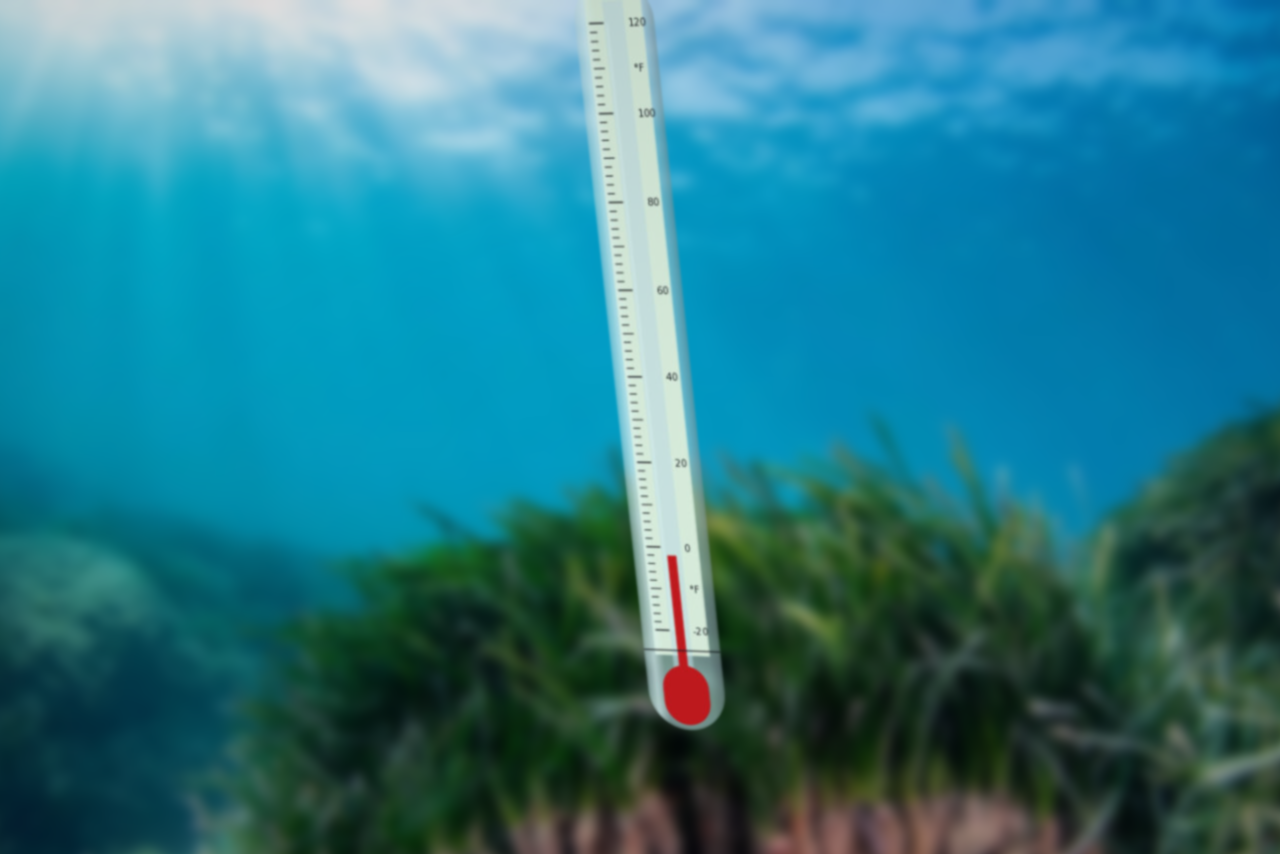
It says -2 °F
